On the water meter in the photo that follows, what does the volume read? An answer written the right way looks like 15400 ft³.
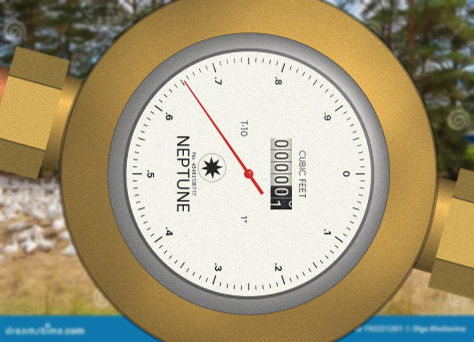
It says 0.65 ft³
